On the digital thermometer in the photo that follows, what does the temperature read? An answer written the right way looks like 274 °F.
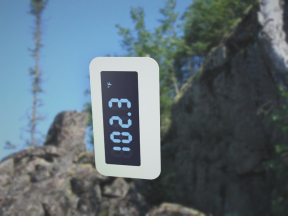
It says 102.3 °F
